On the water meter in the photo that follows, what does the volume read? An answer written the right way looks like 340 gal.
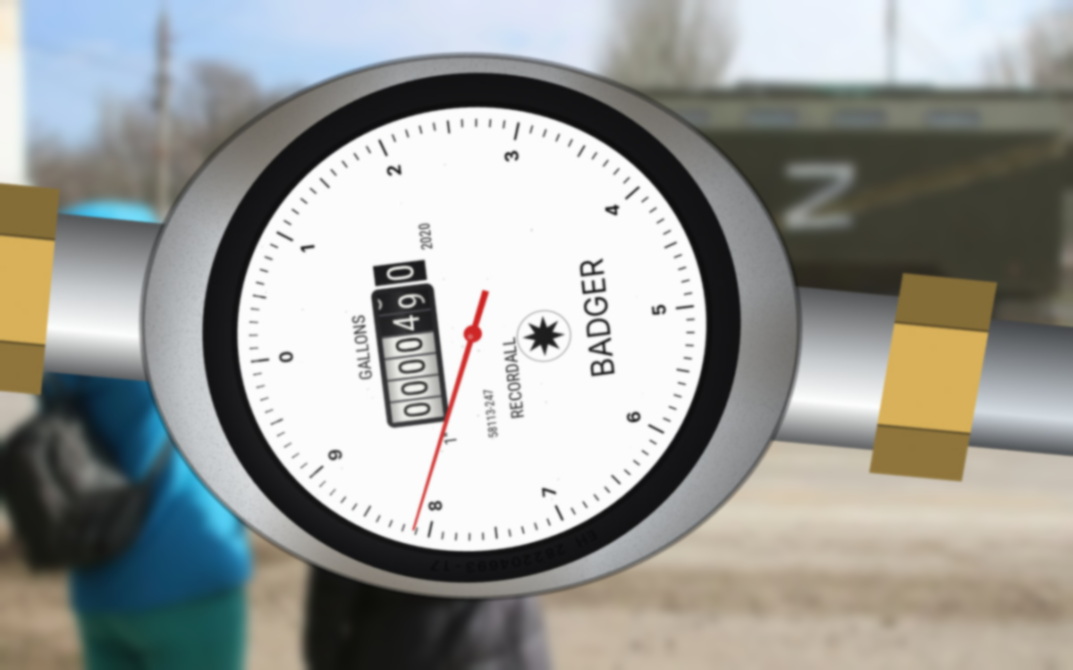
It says 488.1 gal
